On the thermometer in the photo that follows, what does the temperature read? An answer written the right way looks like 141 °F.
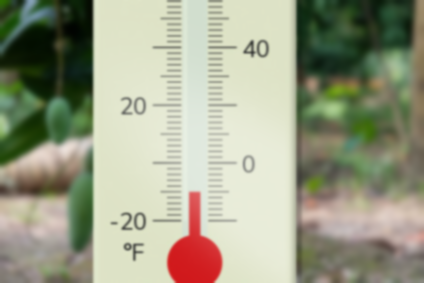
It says -10 °F
